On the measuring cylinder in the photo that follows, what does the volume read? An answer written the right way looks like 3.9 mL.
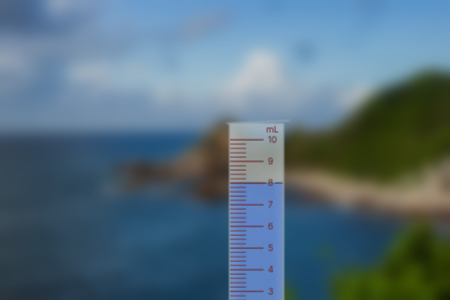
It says 8 mL
